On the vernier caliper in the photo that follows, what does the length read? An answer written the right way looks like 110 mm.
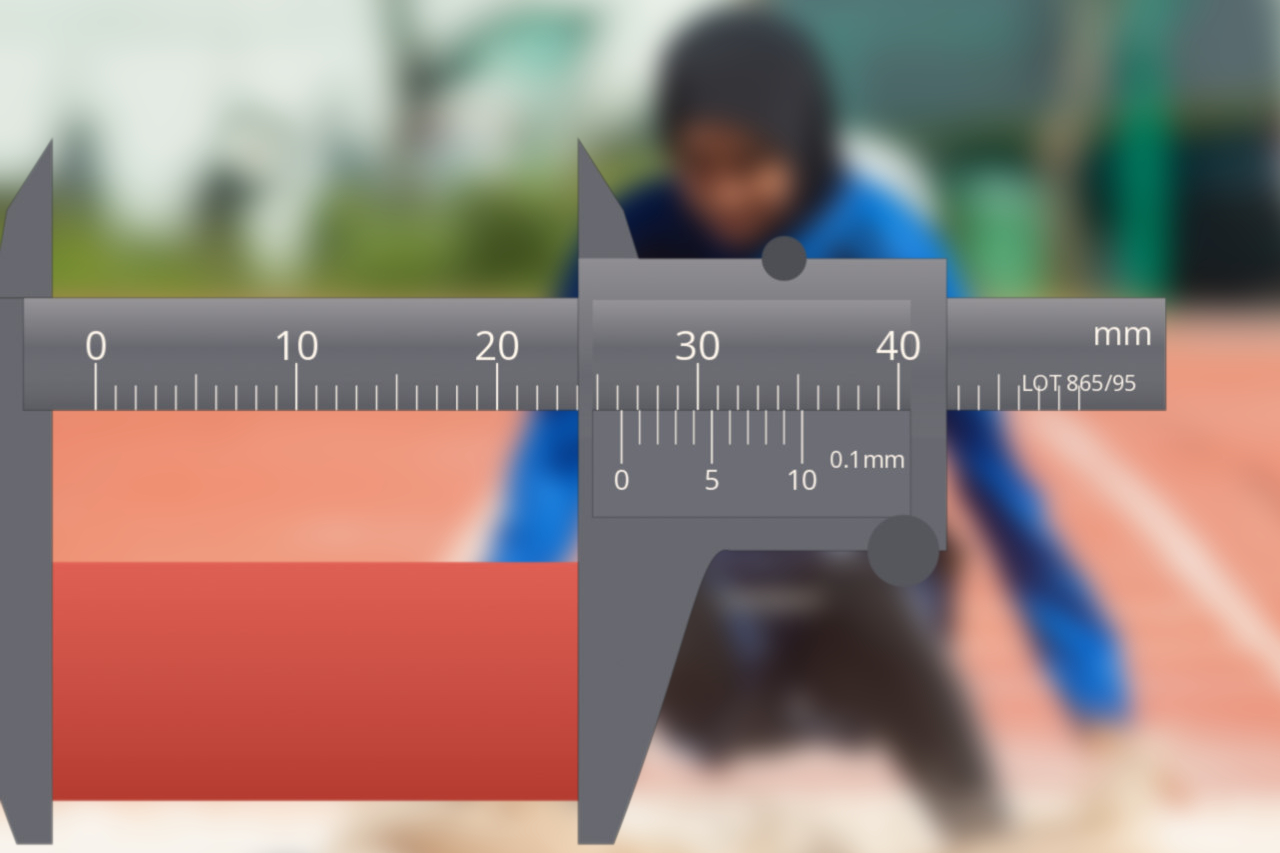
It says 26.2 mm
